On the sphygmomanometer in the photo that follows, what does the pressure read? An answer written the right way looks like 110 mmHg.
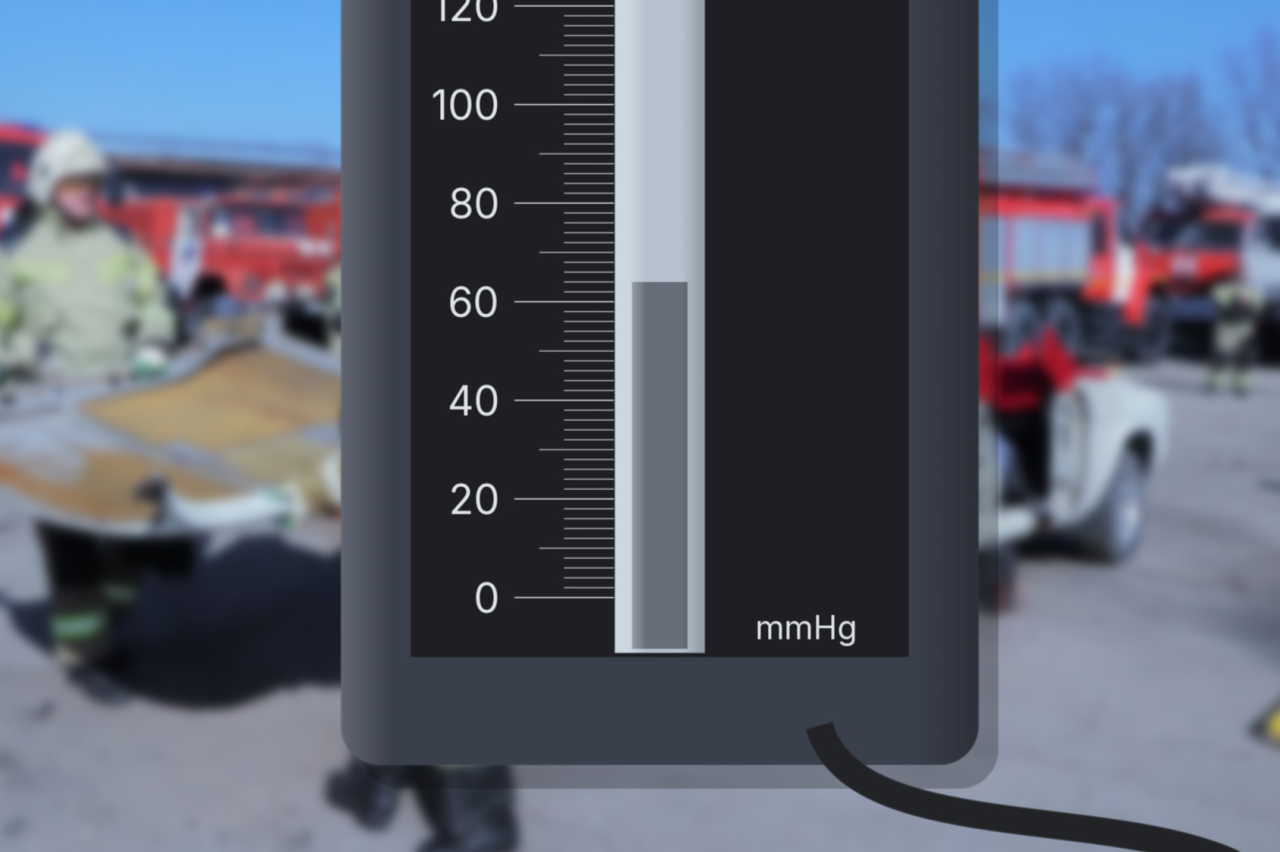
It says 64 mmHg
